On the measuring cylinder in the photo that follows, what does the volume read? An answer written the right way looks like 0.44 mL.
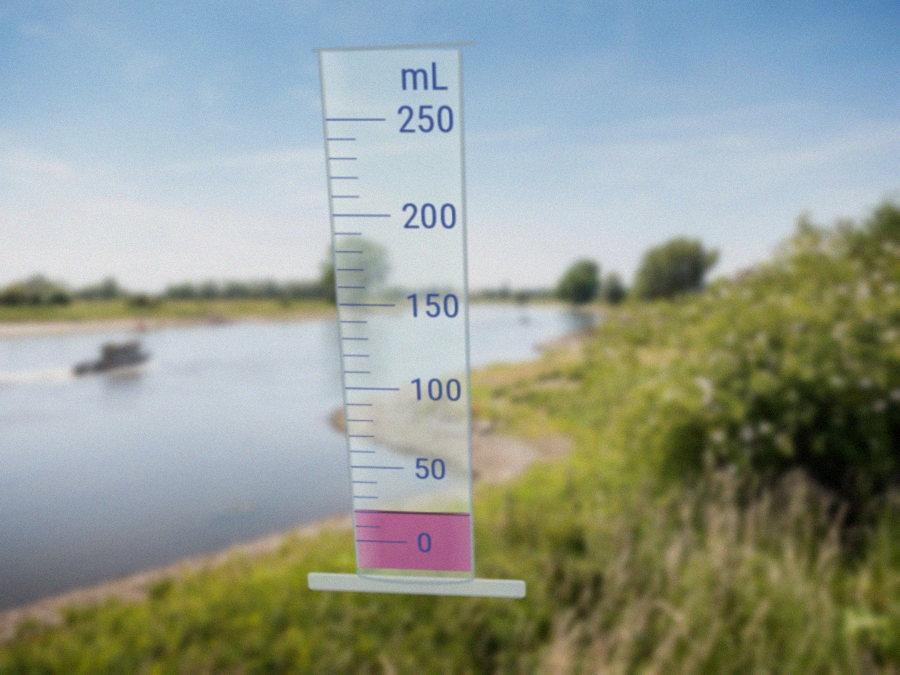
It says 20 mL
